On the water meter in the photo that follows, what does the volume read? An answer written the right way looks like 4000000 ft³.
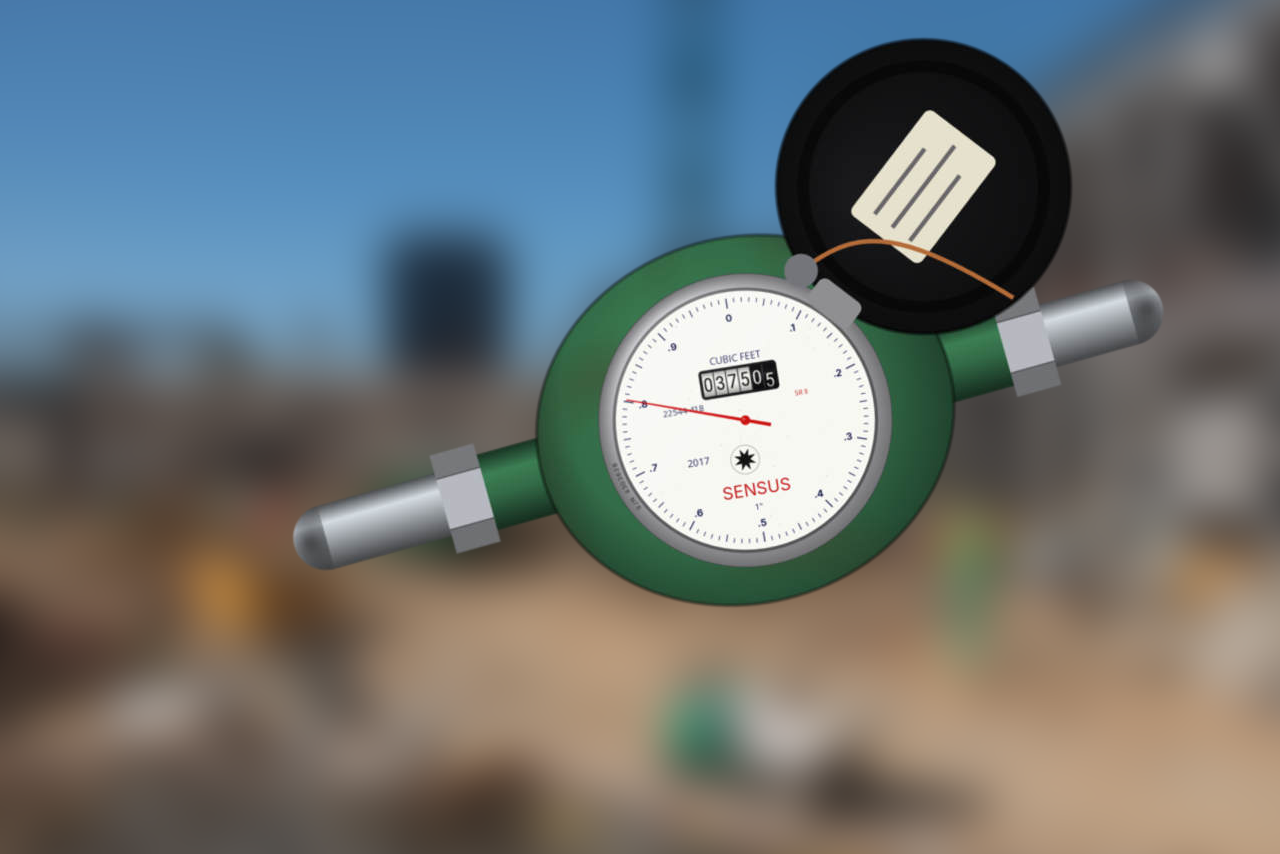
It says 37504.80 ft³
